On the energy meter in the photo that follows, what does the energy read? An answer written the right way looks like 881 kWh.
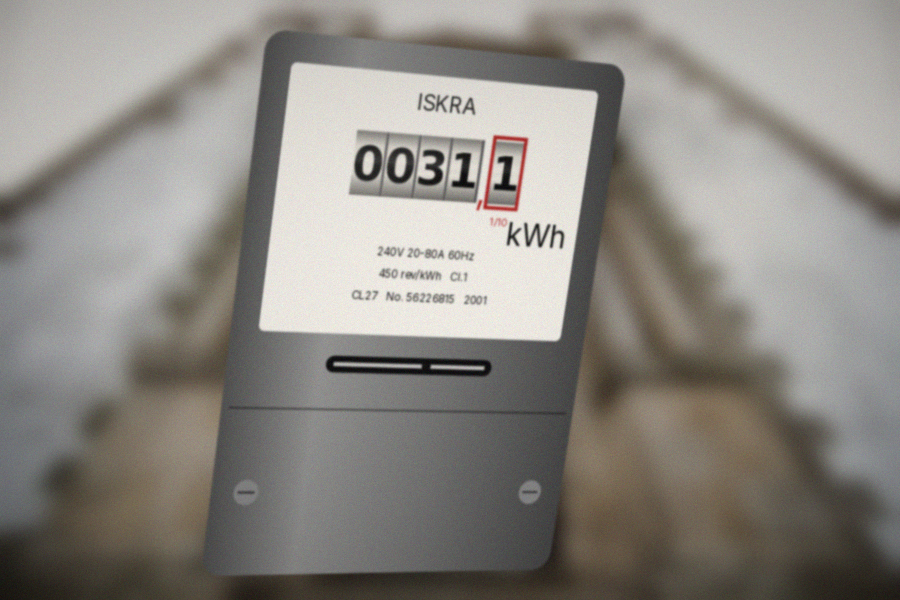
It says 31.1 kWh
